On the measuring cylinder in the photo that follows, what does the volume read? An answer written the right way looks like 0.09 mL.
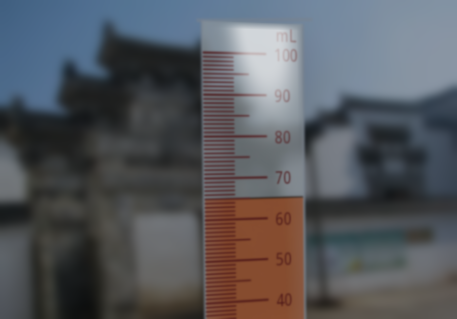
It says 65 mL
